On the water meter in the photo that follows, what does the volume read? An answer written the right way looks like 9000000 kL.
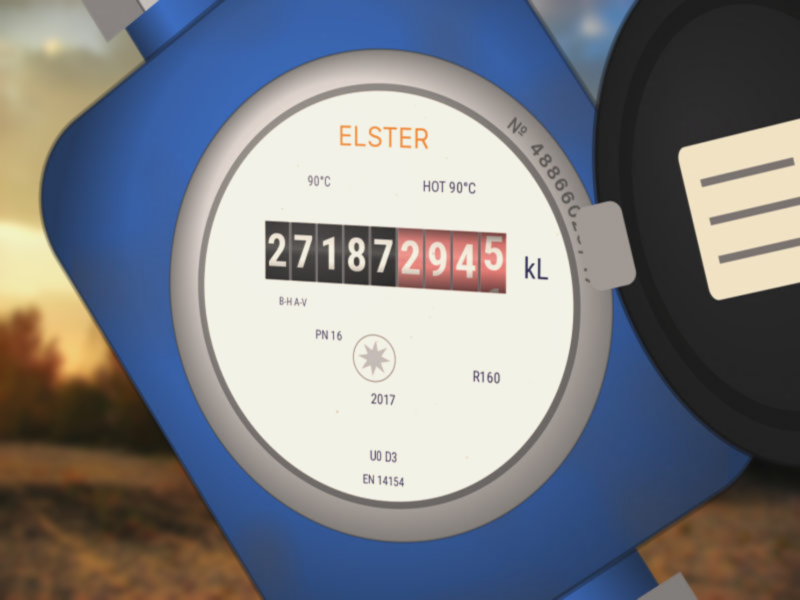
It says 27187.2945 kL
